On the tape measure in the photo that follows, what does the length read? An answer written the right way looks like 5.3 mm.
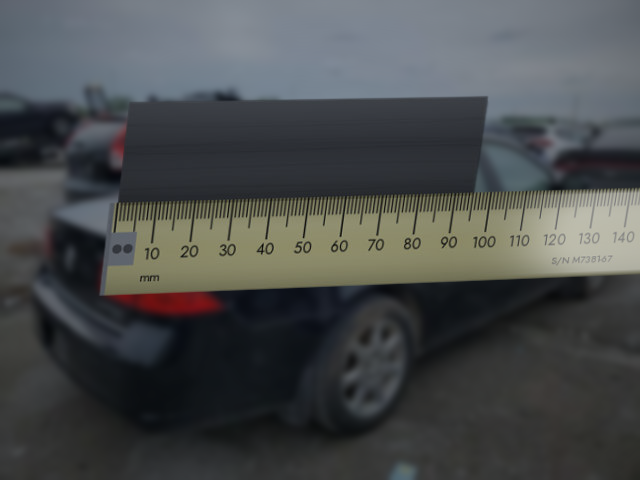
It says 95 mm
